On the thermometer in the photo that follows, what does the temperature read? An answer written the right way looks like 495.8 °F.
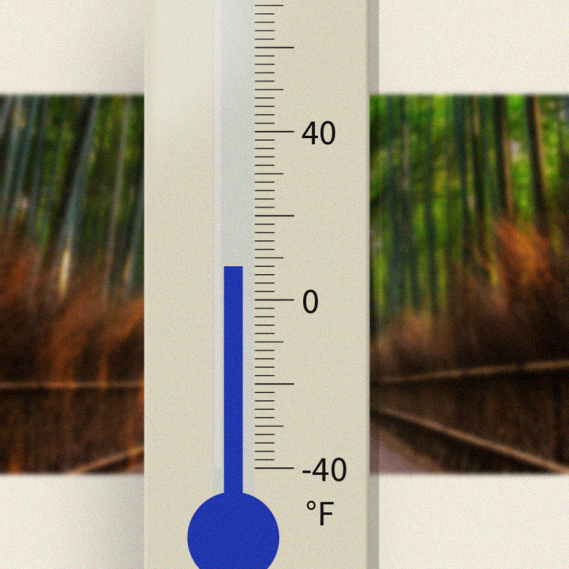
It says 8 °F
